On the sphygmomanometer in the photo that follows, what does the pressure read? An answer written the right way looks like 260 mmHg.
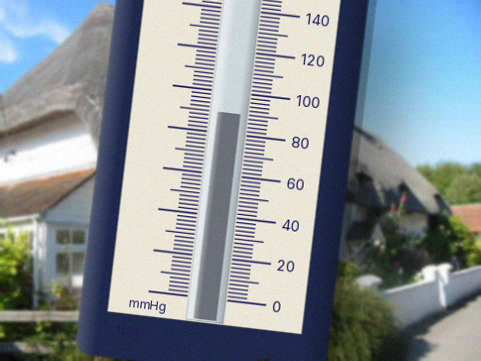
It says 90 mmHg
